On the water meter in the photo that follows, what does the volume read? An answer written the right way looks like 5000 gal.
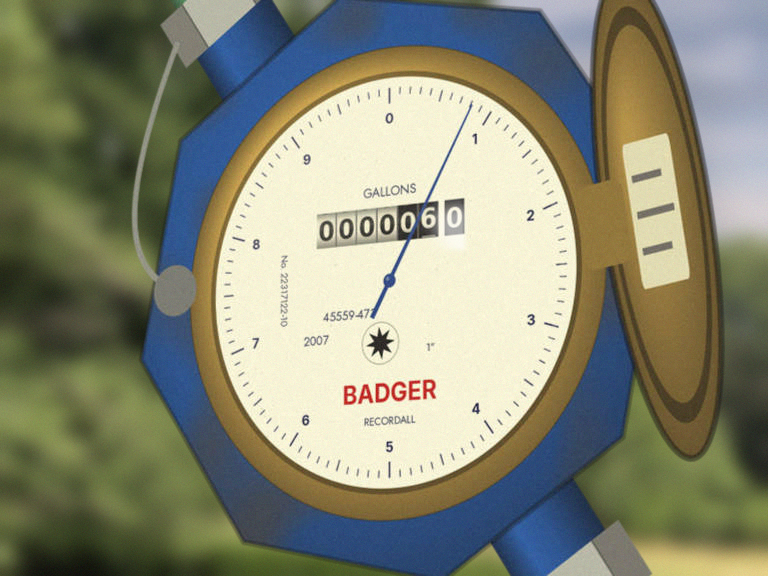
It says 60.8 gal
